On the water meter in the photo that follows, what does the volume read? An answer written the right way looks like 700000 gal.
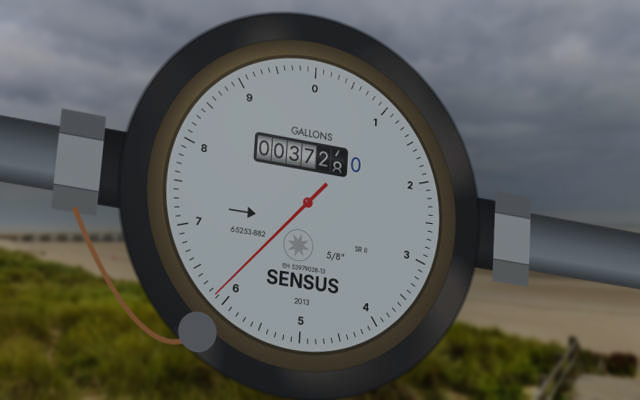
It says 37276.1 gal
